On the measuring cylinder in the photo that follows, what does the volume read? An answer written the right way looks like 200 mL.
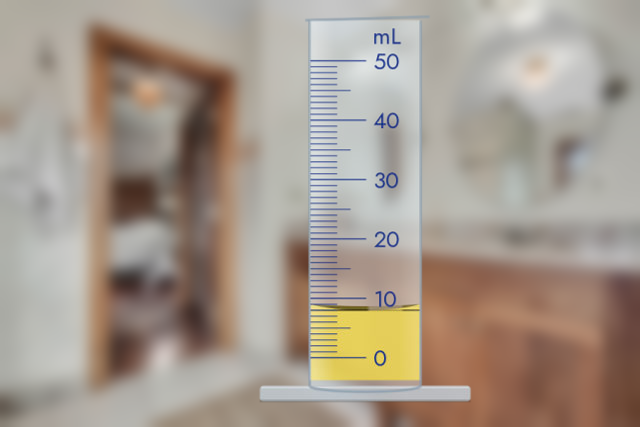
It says 8 mL
